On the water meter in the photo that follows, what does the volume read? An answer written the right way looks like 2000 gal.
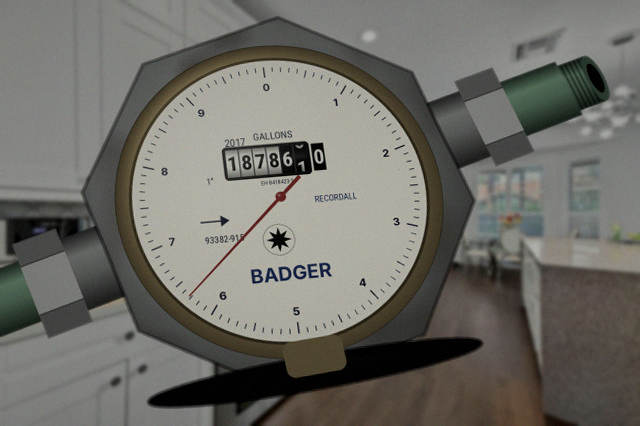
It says 1878606.3 gal
